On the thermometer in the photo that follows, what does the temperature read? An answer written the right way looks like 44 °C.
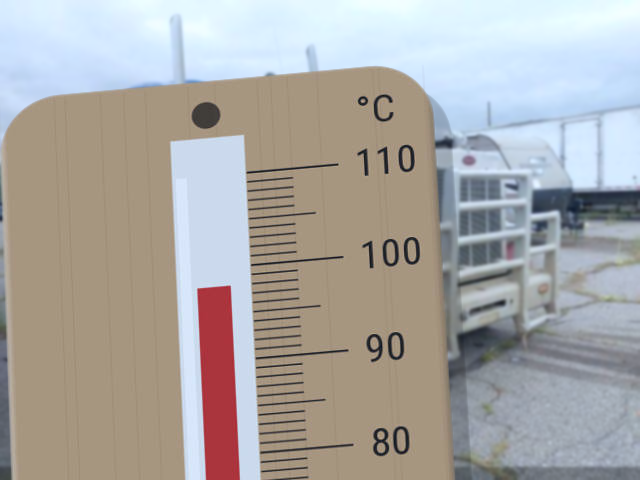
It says 98 °C
